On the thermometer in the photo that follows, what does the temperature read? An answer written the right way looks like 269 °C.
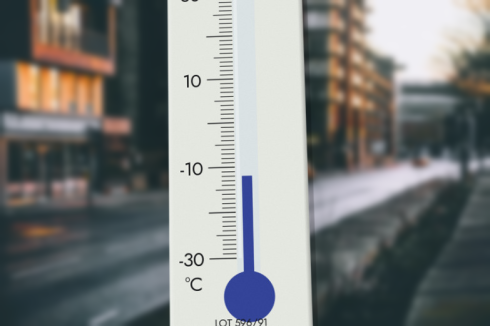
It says -12 °C
